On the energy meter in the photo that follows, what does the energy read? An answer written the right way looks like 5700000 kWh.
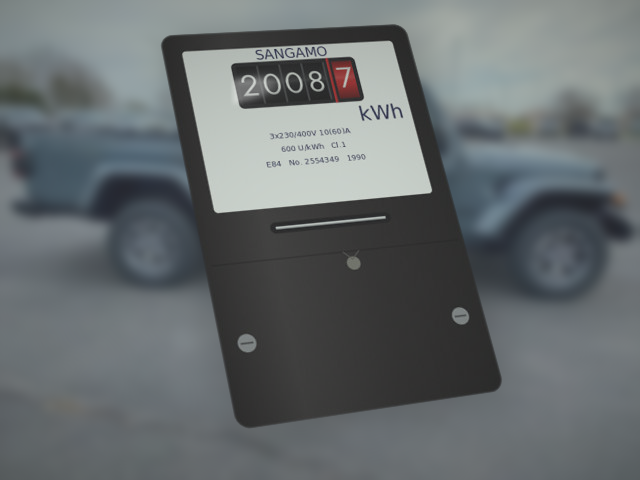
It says 2008.7 kWh
